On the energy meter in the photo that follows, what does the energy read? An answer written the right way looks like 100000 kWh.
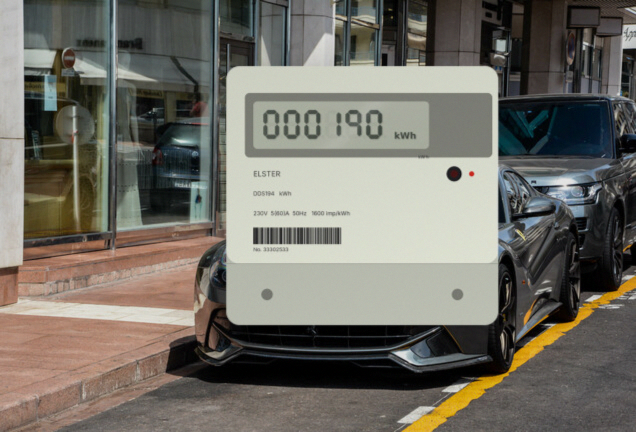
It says 190 kWh
